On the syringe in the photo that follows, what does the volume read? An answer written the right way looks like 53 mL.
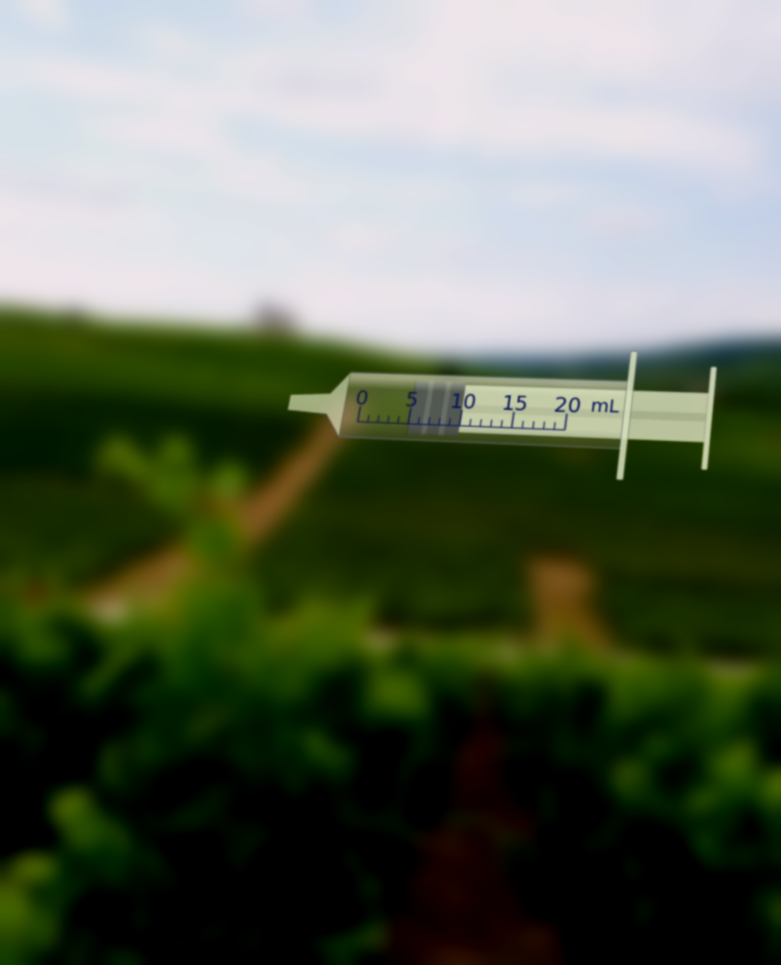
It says 5 mL
